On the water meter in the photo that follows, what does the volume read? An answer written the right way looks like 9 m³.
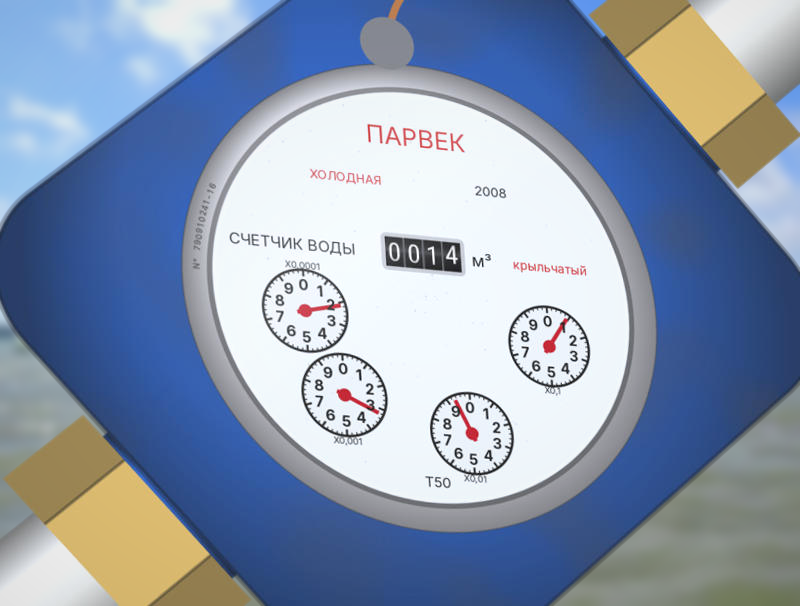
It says 14.0932 m³
